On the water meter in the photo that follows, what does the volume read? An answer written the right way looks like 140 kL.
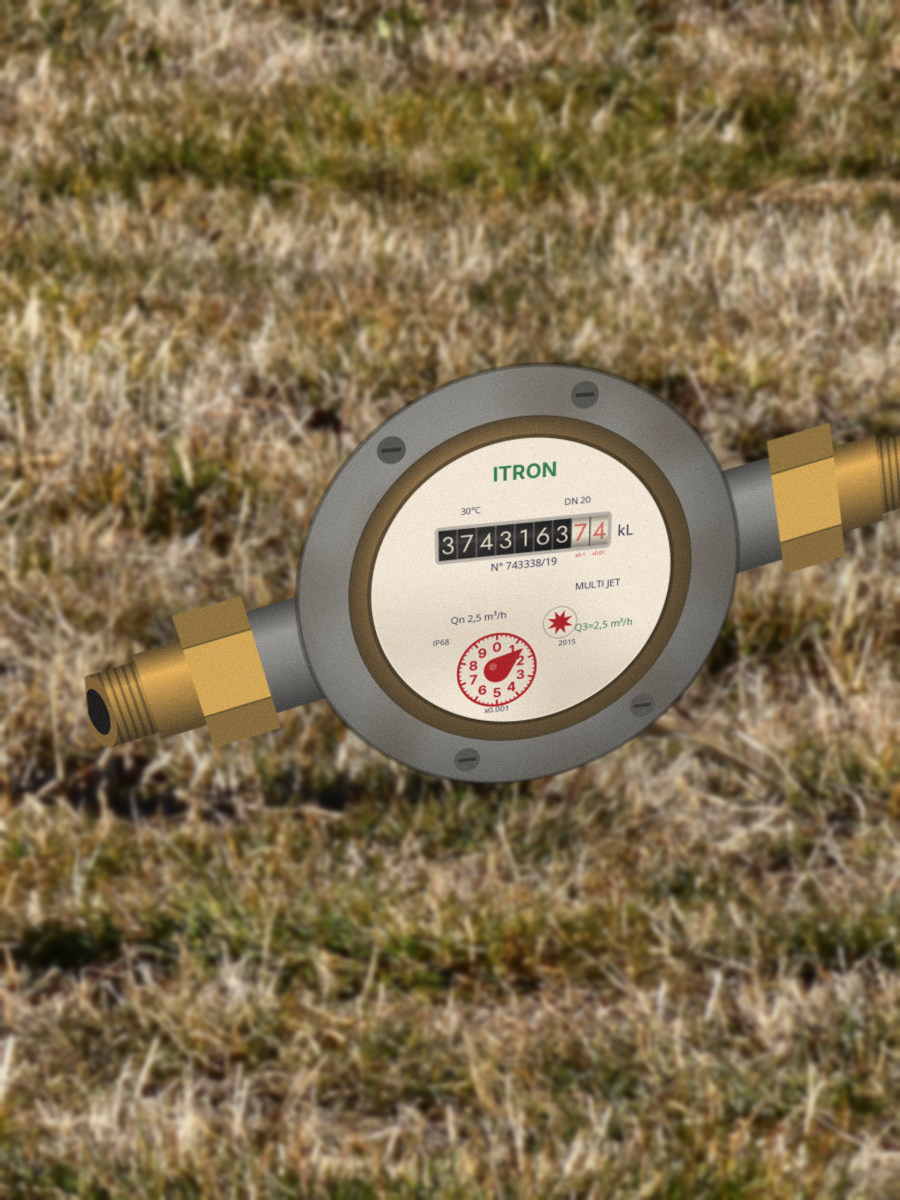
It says 3743163.741 kL
